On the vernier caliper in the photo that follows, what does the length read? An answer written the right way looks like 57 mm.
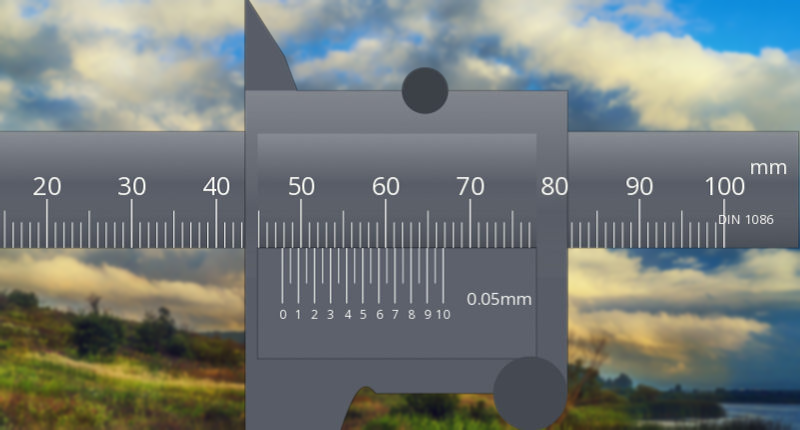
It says 47.8 mm
